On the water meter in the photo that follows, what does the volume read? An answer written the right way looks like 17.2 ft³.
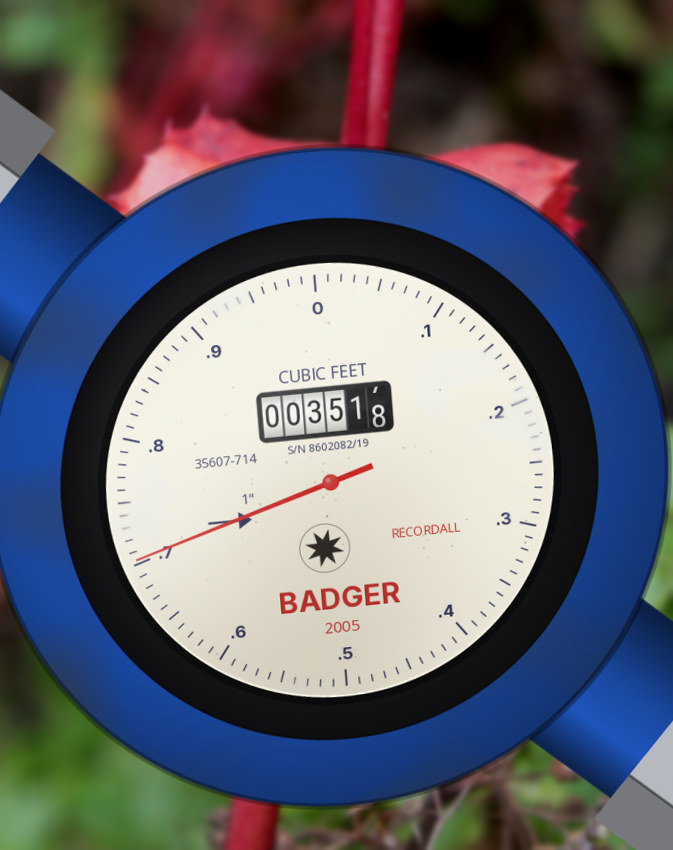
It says 3517.70 ft³
